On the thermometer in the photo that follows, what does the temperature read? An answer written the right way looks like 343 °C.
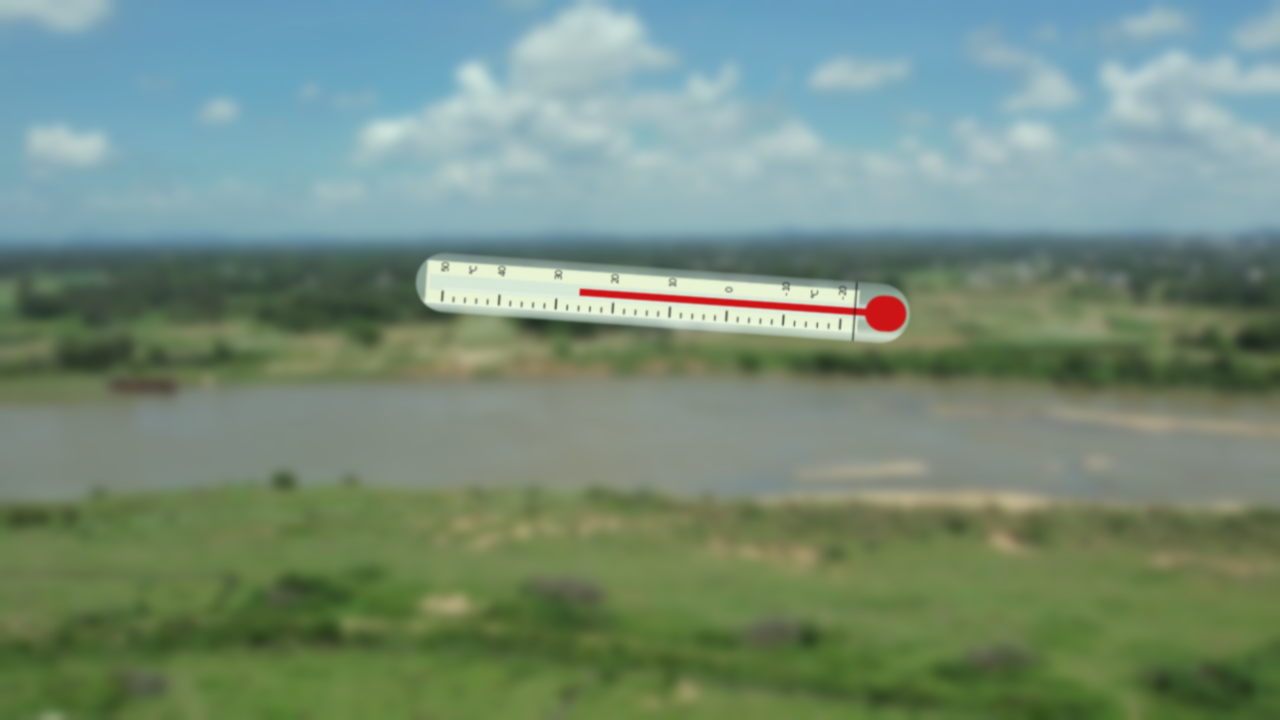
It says 26 °C
